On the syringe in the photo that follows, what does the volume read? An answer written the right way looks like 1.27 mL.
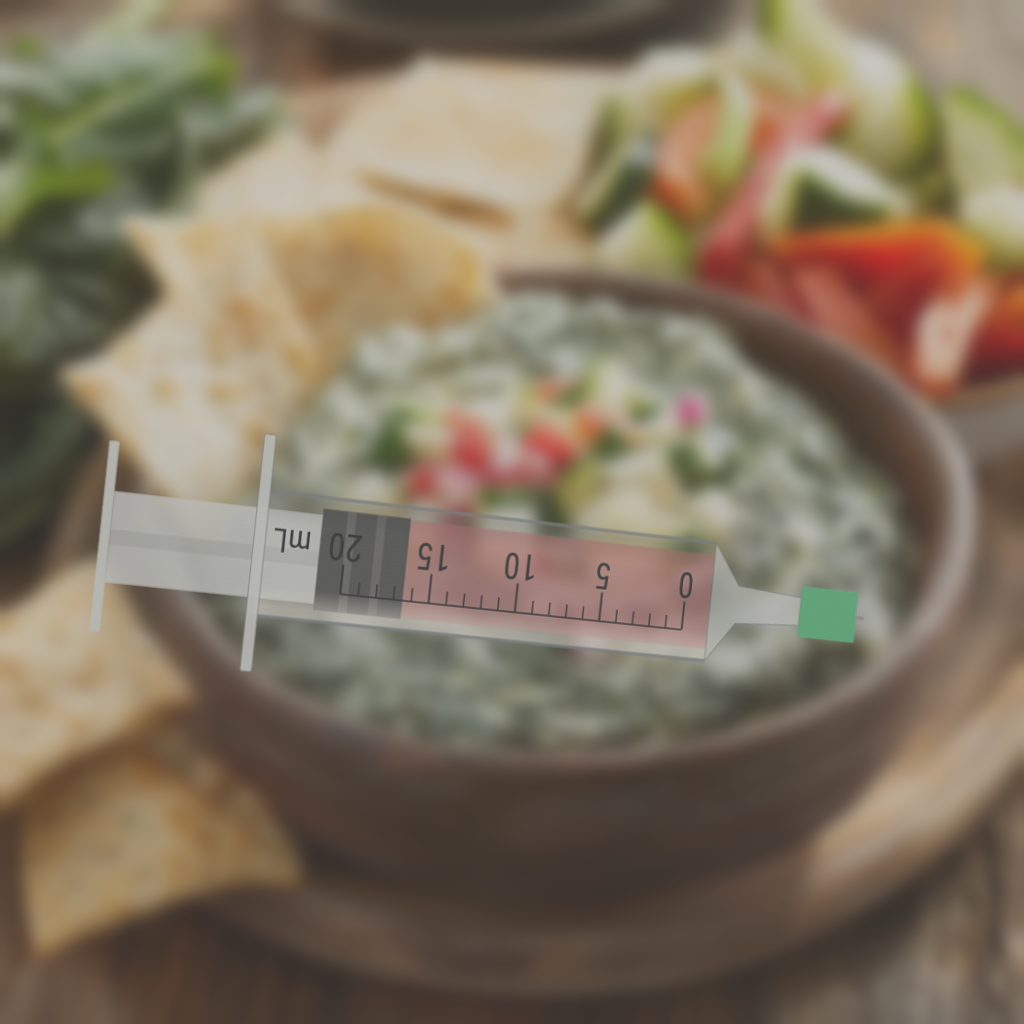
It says 16.5 mL
